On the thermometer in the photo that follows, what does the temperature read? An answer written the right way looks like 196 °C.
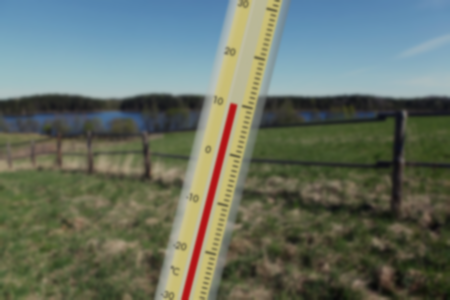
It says 10 °C
